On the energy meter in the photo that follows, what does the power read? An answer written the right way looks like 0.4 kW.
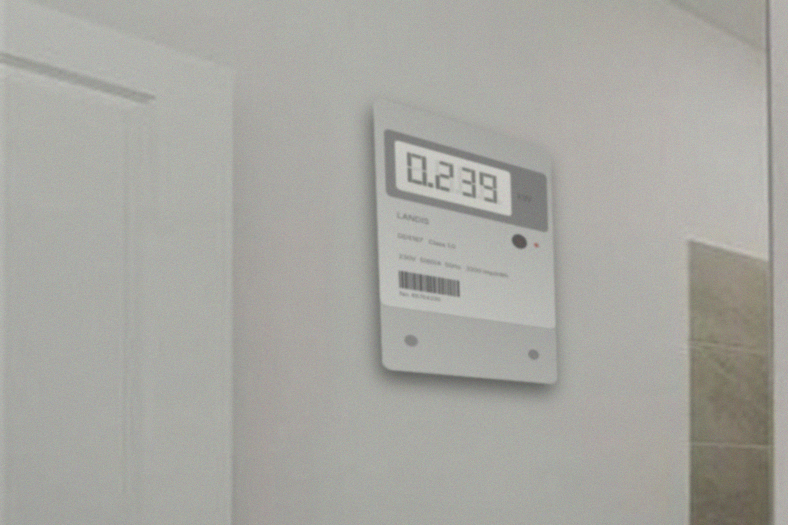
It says 0.239 kW
